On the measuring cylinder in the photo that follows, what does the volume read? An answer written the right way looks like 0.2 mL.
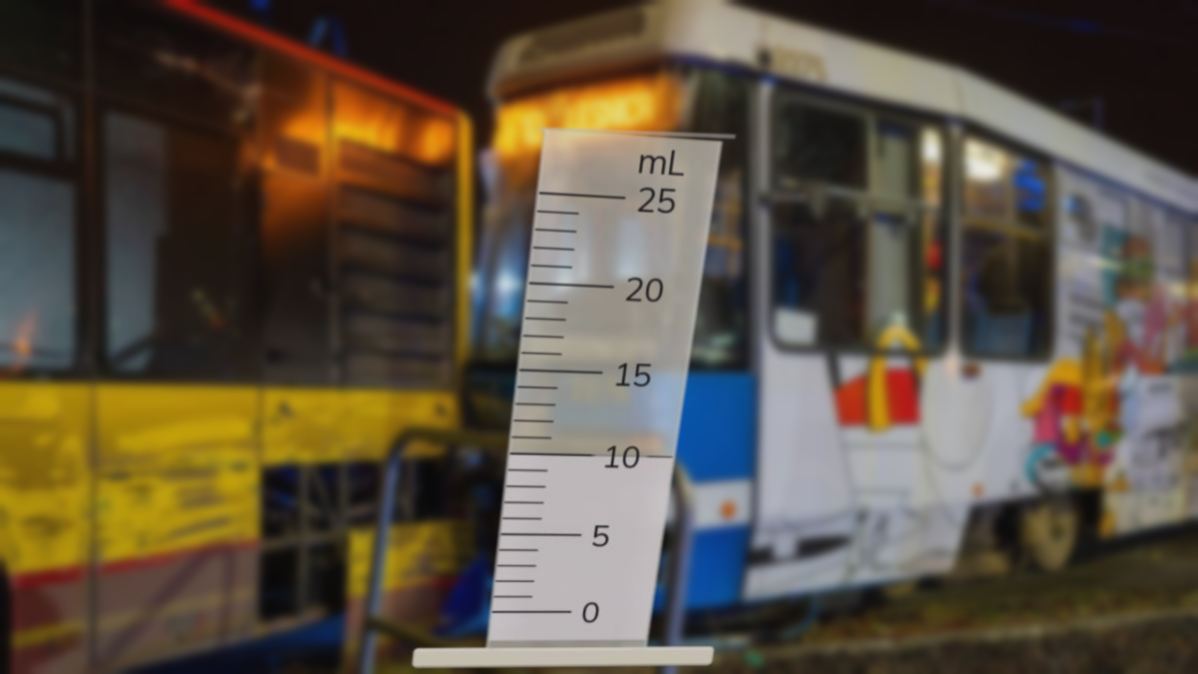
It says 10 mL
